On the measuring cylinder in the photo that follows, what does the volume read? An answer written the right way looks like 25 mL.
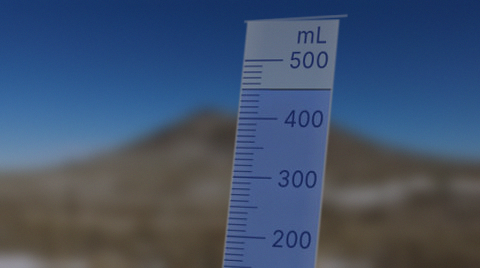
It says 450 mL
